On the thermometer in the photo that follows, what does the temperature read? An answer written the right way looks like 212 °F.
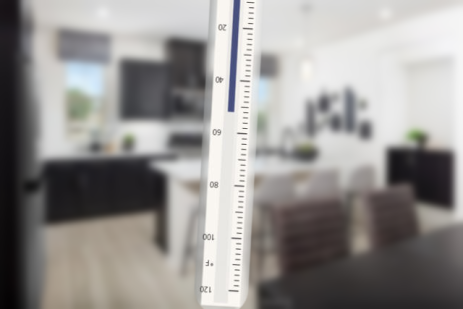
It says 52 °F
